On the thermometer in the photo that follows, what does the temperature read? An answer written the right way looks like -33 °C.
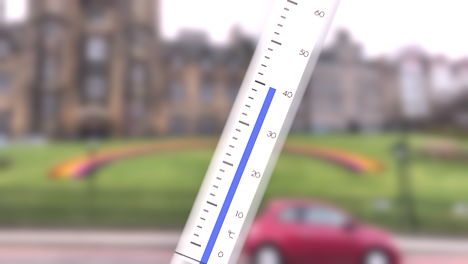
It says 40 °C
